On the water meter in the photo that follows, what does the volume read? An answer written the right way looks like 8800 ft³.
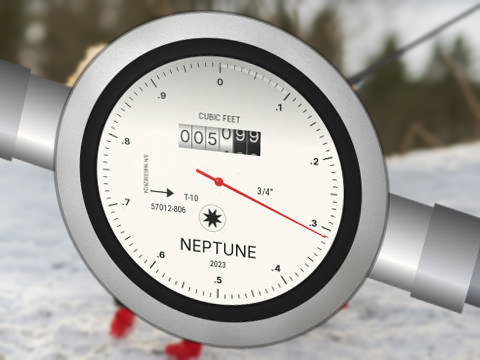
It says 5099.31 ft³
